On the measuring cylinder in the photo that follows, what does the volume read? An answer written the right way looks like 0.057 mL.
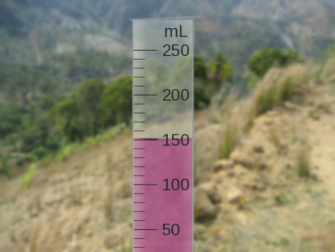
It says 150 mL
